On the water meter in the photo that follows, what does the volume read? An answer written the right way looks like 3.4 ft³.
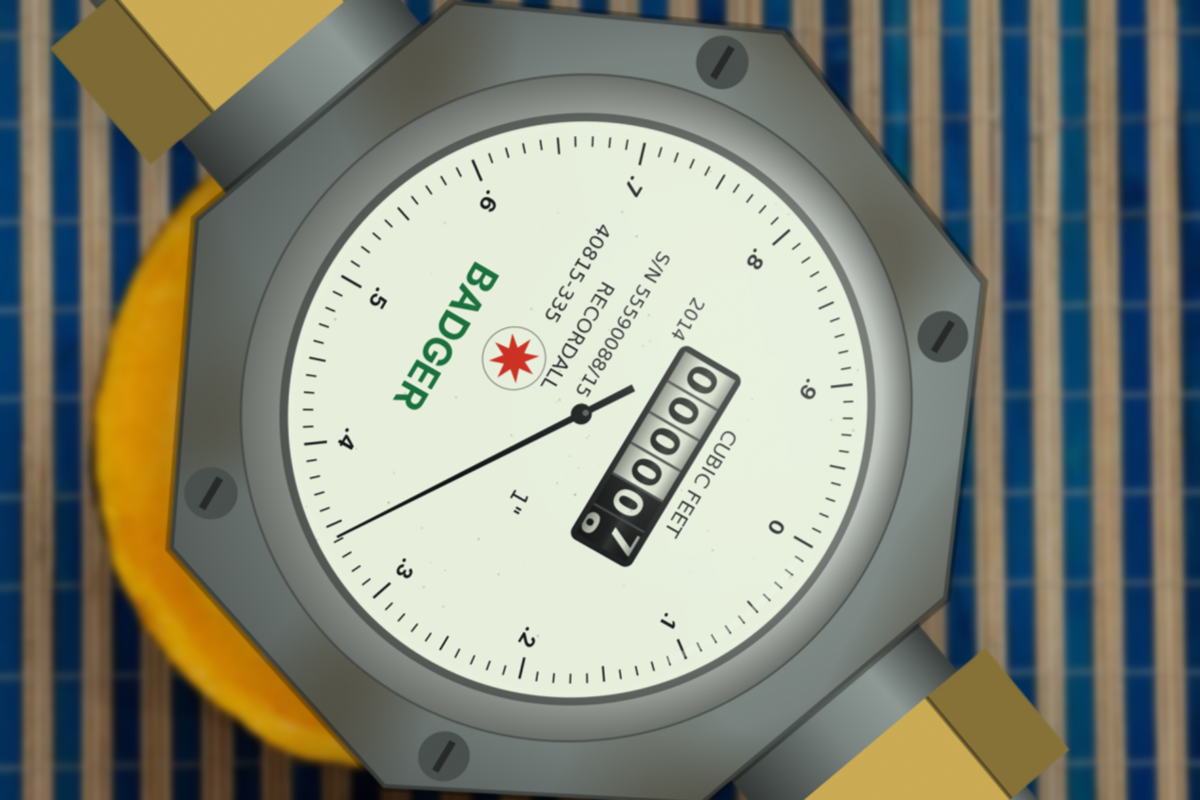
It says 7.34 ft³
